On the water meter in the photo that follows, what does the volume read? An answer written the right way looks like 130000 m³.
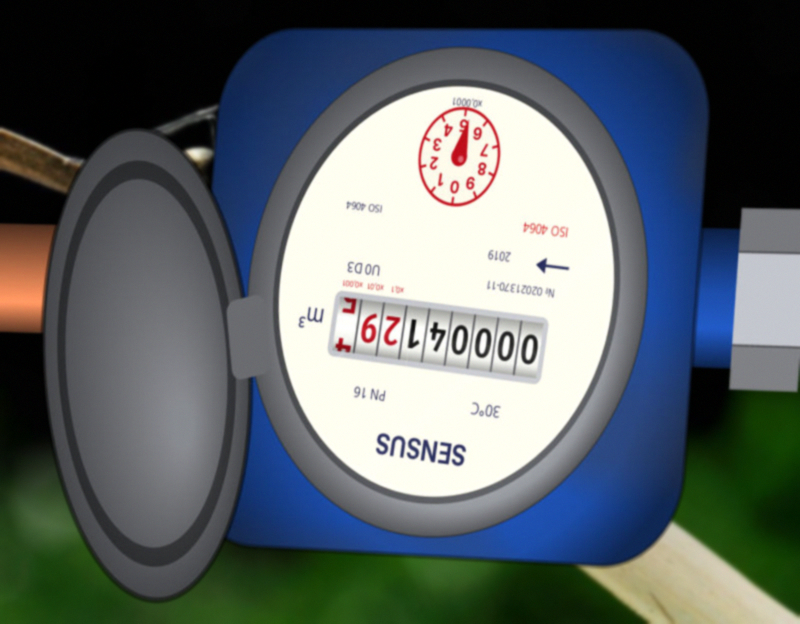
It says 41.2945 m³
